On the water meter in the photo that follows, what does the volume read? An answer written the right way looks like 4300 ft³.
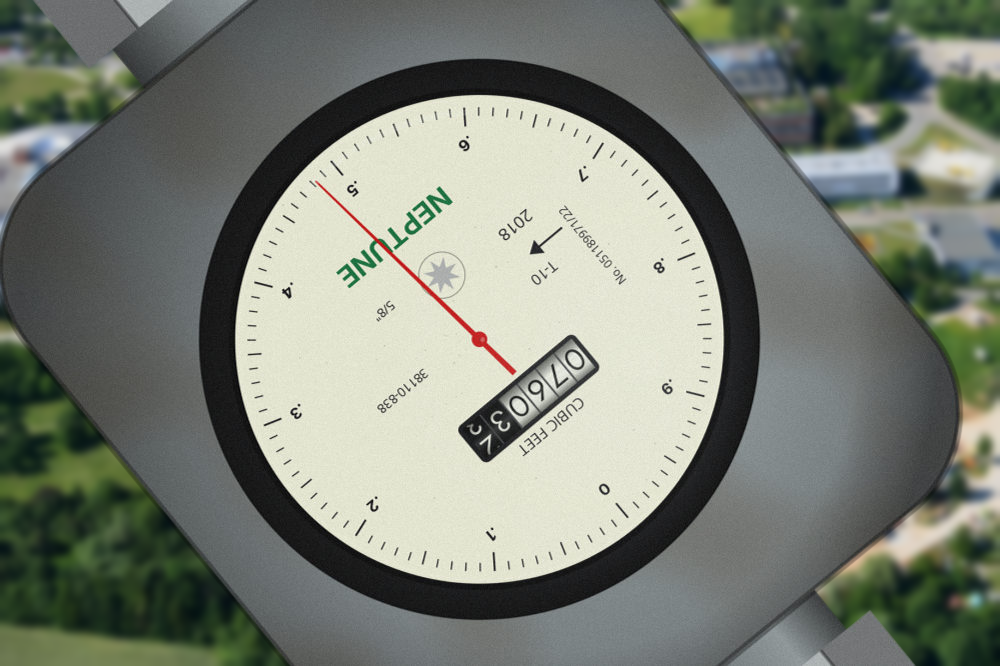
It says 76032.48 ft³
